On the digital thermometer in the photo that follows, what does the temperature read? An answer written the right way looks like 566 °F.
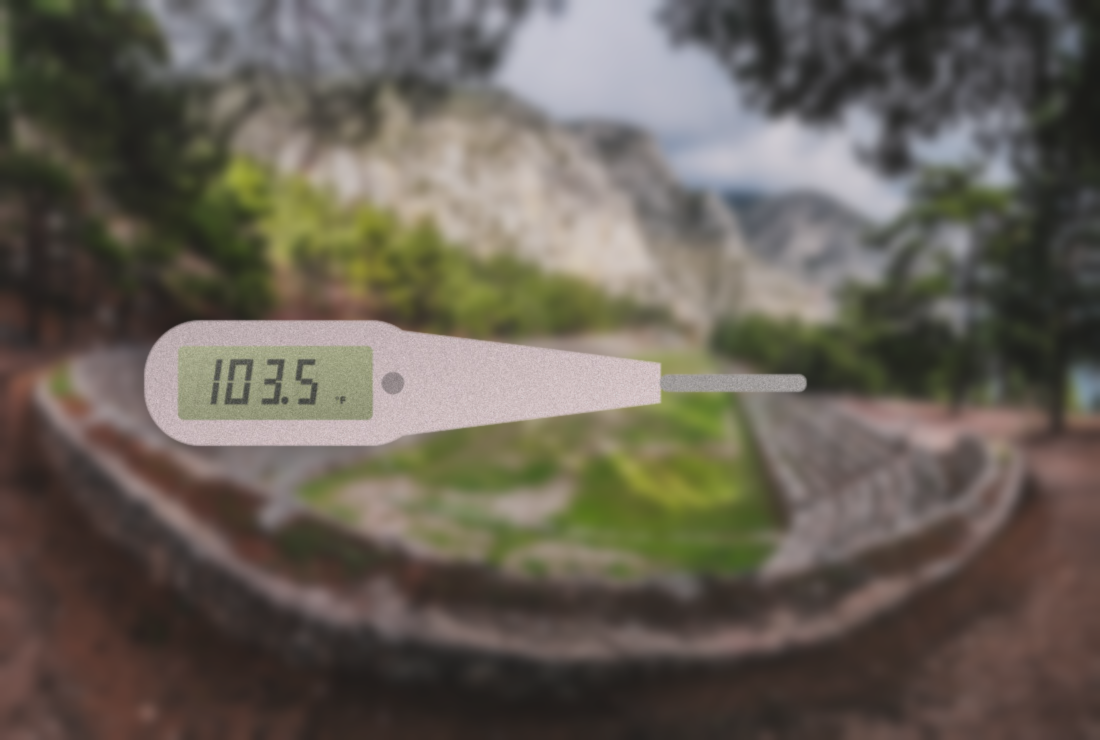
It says 103.5 °F
